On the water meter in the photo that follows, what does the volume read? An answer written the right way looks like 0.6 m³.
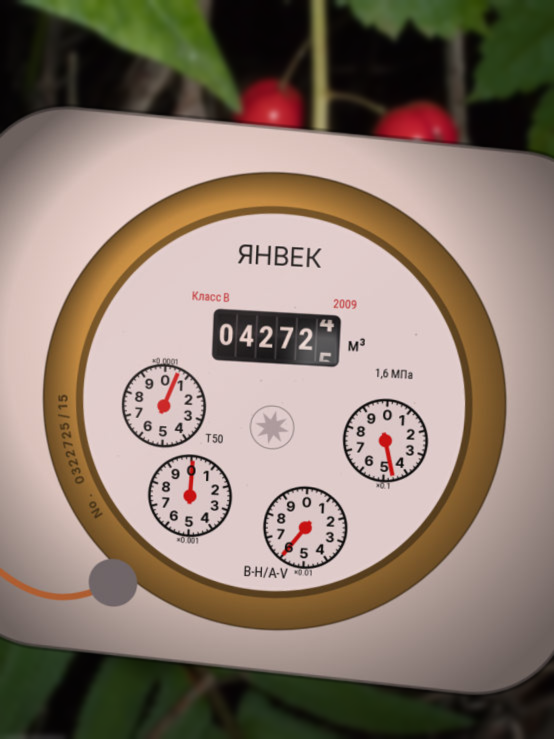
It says 42724.4600 m³
